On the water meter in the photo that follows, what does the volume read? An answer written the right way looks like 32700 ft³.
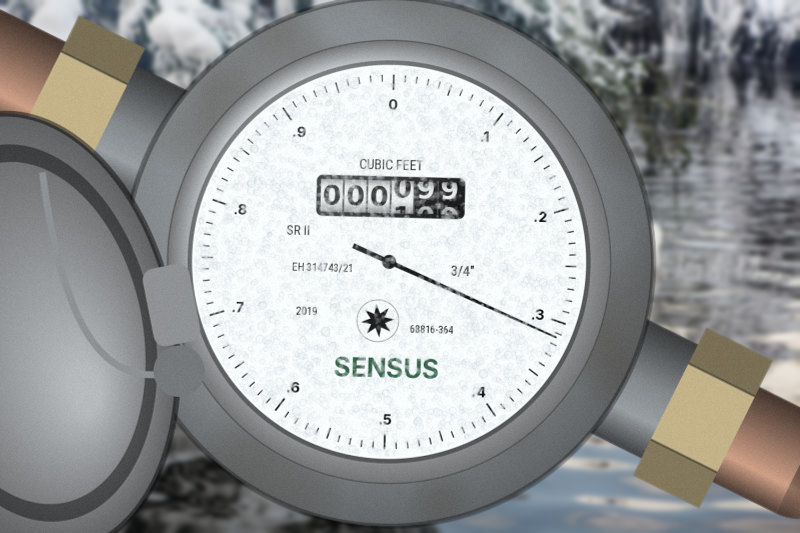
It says 99.31 ft³
